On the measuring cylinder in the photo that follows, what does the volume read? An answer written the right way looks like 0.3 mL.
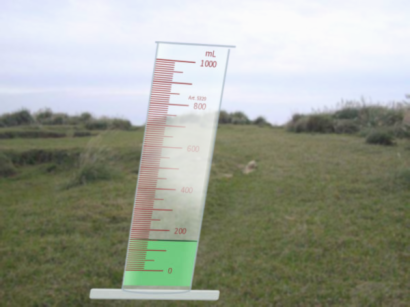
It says 150 mL
